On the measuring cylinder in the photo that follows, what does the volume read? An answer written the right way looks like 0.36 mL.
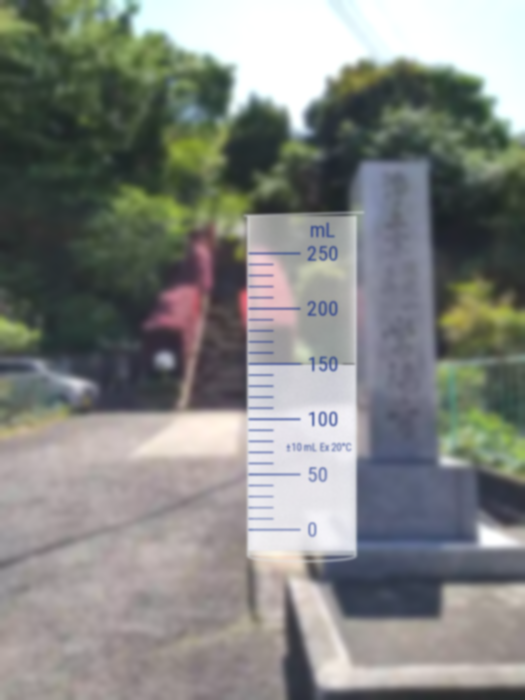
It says 150 mL
